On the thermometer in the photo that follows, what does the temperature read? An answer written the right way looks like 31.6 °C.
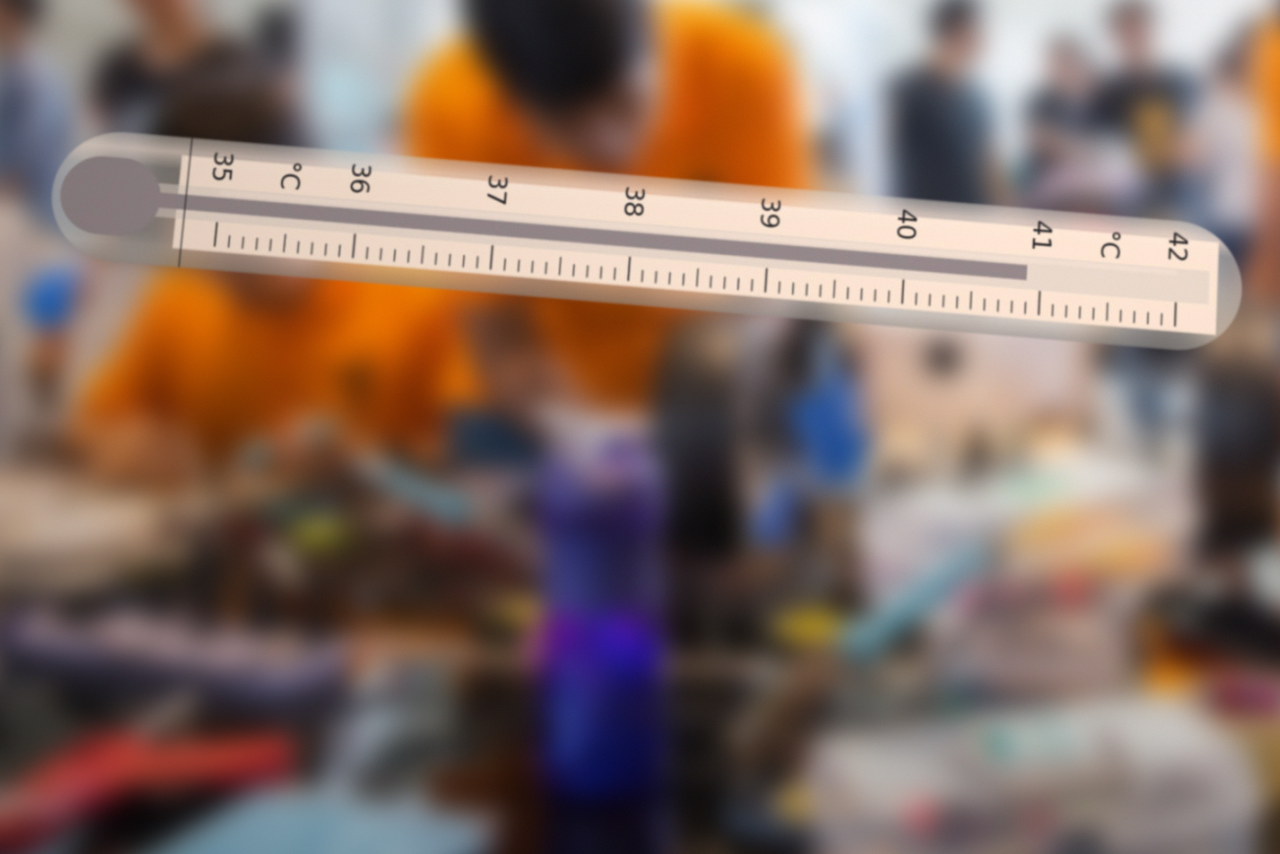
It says 40.9 °C
